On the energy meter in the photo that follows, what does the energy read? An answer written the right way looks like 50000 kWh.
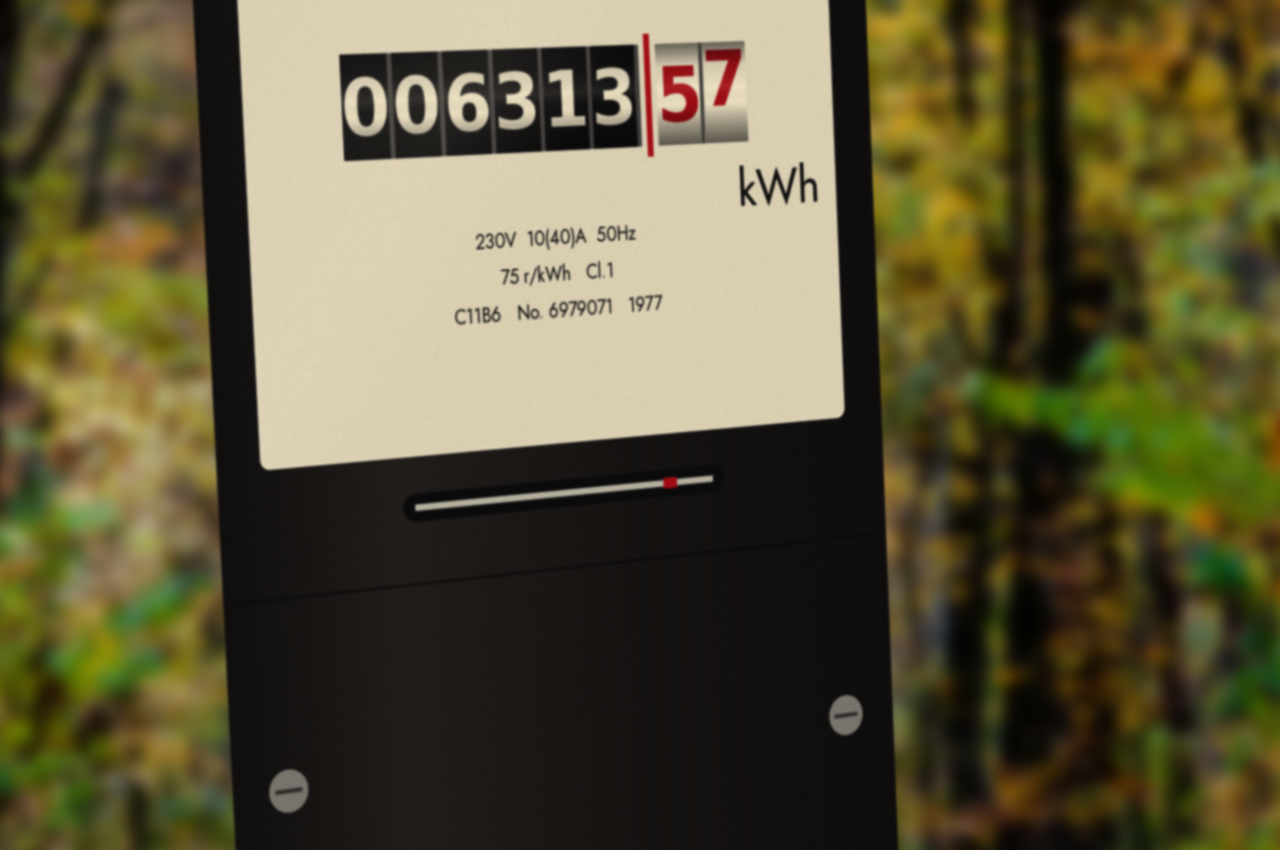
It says 6313.57 kWh
